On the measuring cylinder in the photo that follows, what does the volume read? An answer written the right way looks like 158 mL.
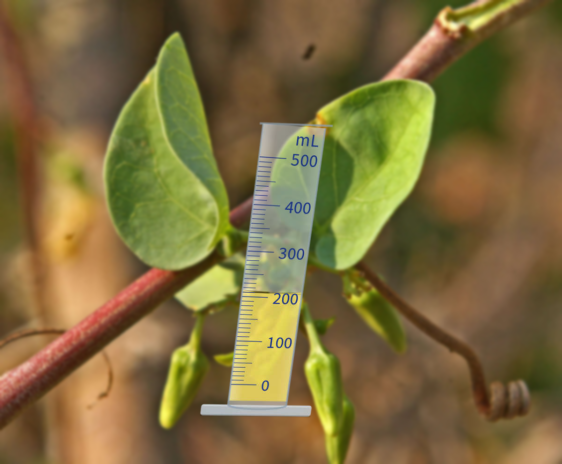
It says 210 mL
